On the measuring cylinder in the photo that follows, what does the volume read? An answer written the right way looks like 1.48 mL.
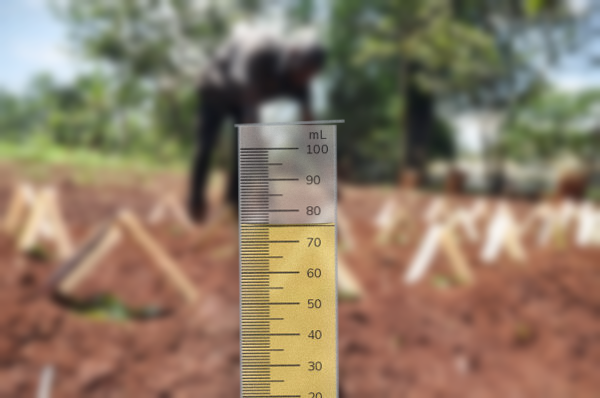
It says 75 mL
